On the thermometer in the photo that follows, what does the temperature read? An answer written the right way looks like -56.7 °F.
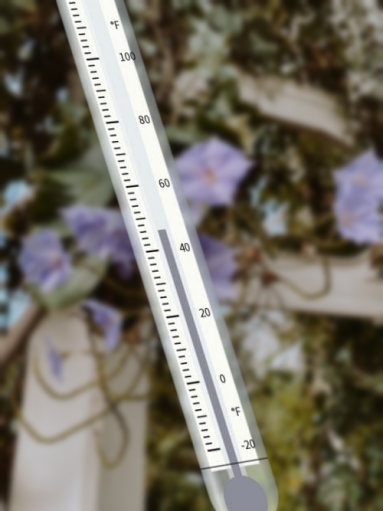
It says 46 °F
